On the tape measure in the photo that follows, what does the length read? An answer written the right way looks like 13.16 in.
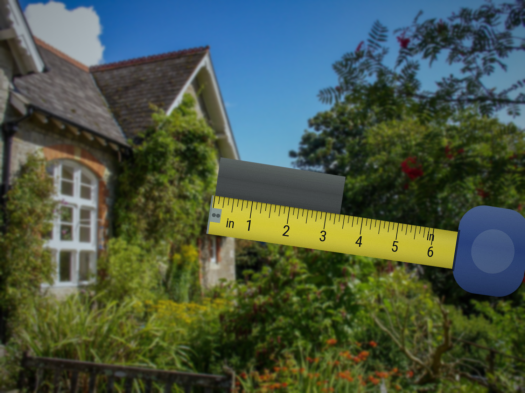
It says 3.375 in
